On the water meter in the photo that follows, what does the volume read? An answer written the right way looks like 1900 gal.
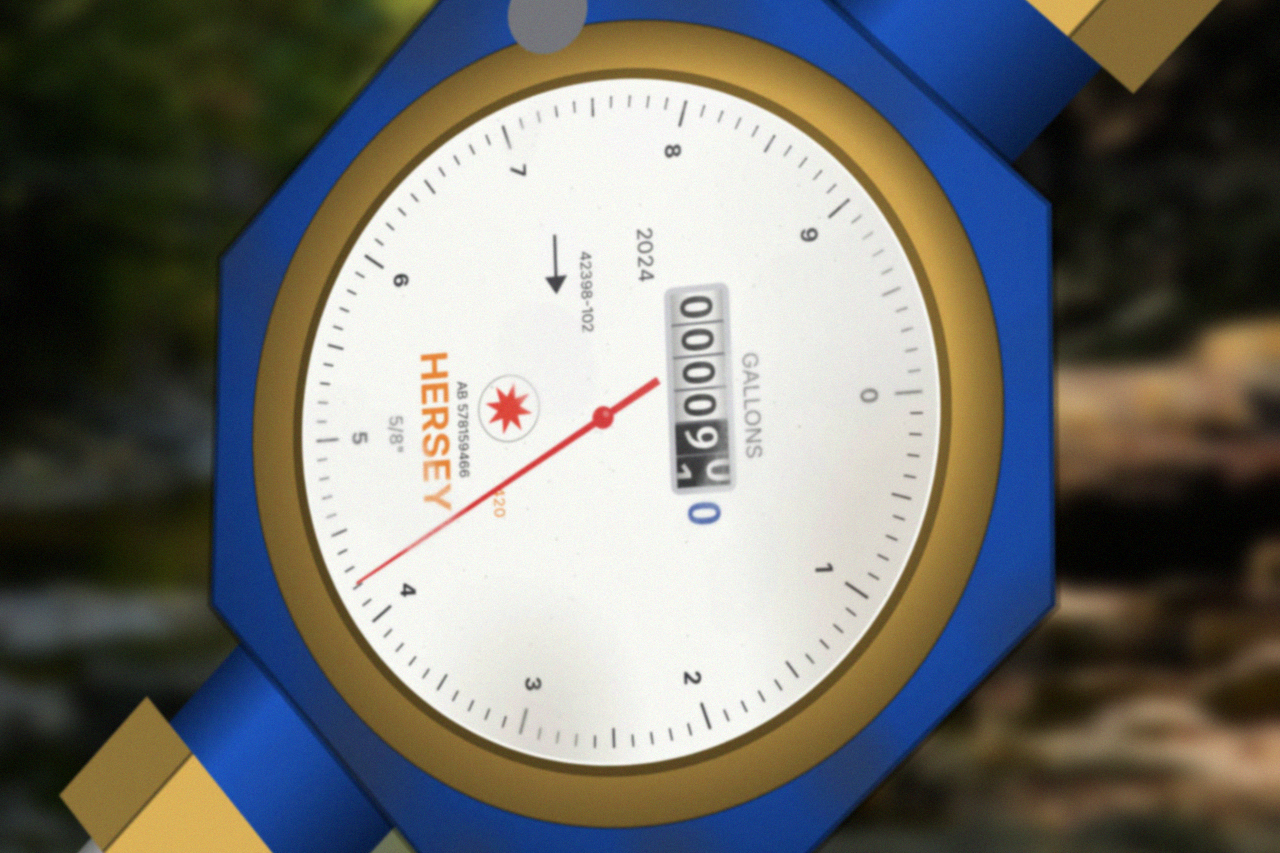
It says 904.2 gal
